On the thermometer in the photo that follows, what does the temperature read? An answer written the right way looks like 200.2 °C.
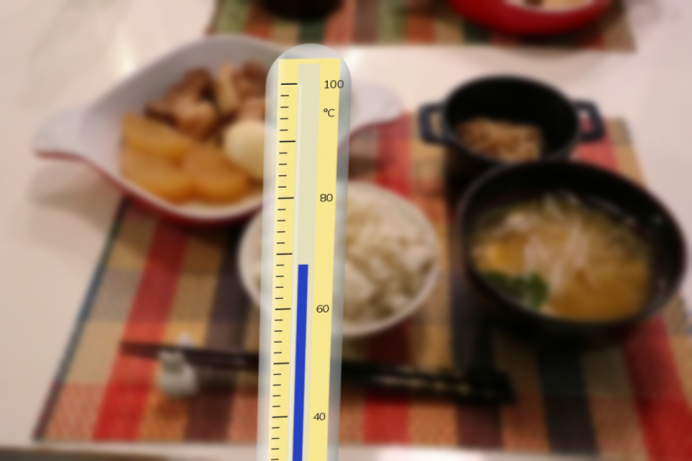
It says 68 °C
